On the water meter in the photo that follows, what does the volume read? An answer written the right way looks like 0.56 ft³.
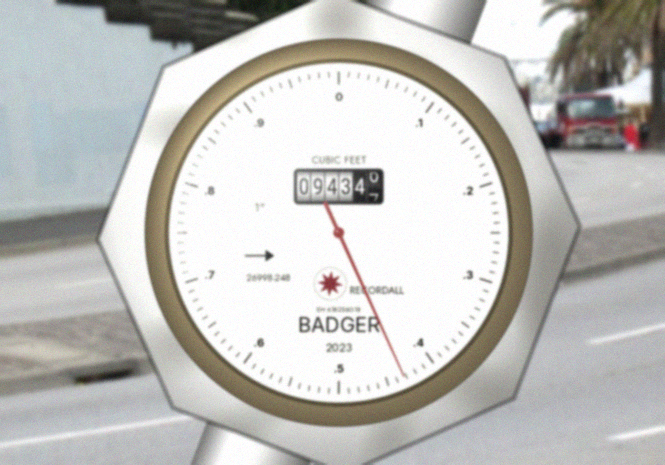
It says 94346.43 ft³
